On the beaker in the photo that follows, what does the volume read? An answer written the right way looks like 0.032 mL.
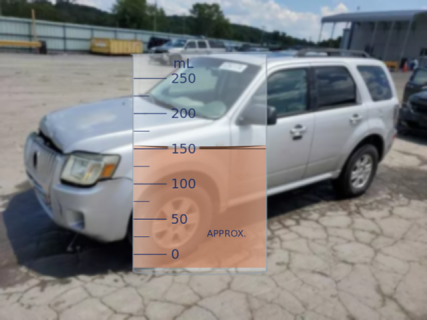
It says 150 mL
